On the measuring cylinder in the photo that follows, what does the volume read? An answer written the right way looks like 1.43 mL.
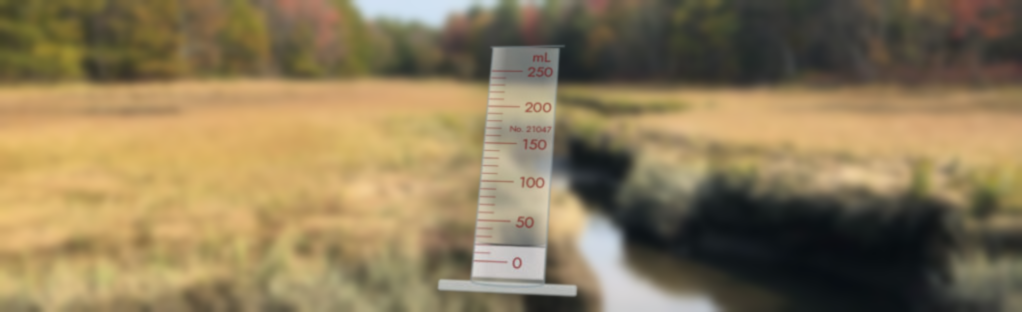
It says 20 mL
